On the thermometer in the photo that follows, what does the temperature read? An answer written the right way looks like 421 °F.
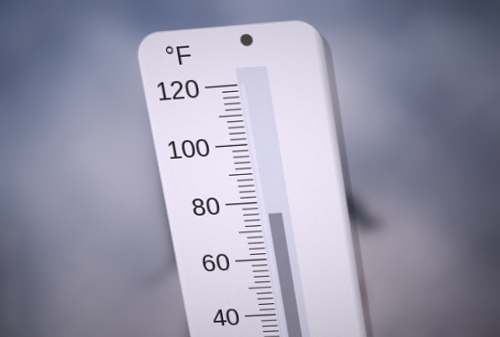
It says 76 °F
